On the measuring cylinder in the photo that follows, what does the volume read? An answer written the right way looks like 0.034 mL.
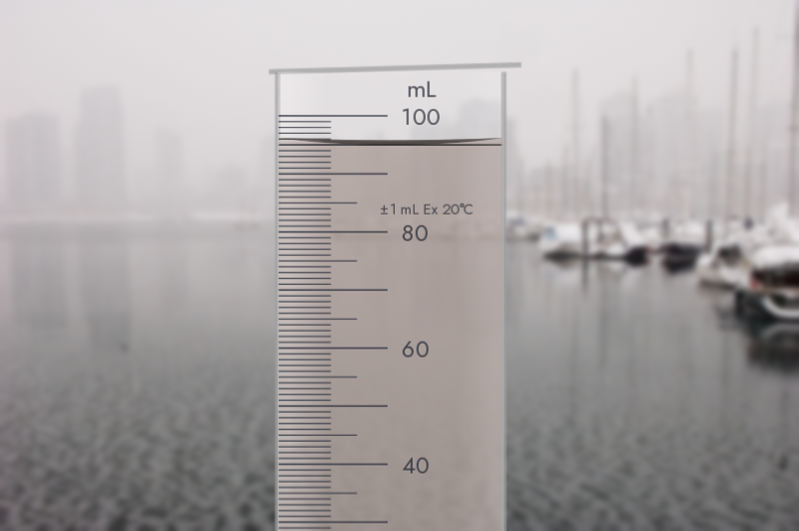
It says 95 mL
